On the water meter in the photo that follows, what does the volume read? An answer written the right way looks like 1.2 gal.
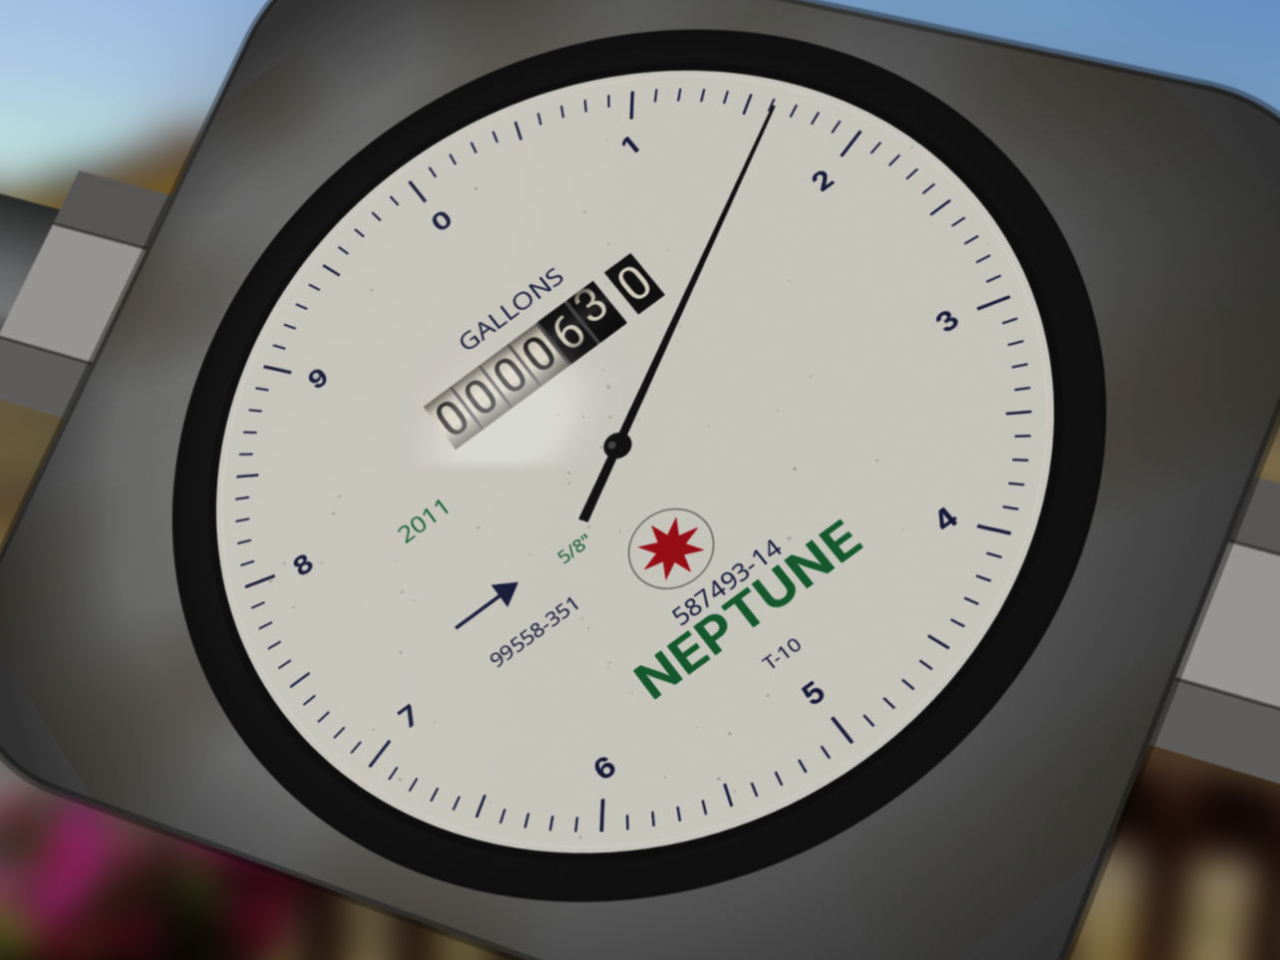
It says 631.6 gal
